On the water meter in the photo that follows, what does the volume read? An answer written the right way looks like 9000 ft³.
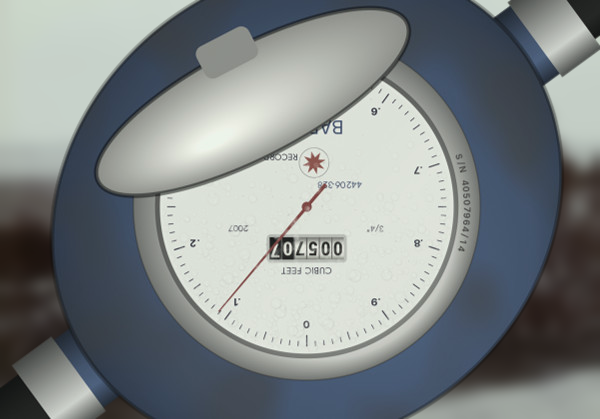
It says 5707.11 ft³
